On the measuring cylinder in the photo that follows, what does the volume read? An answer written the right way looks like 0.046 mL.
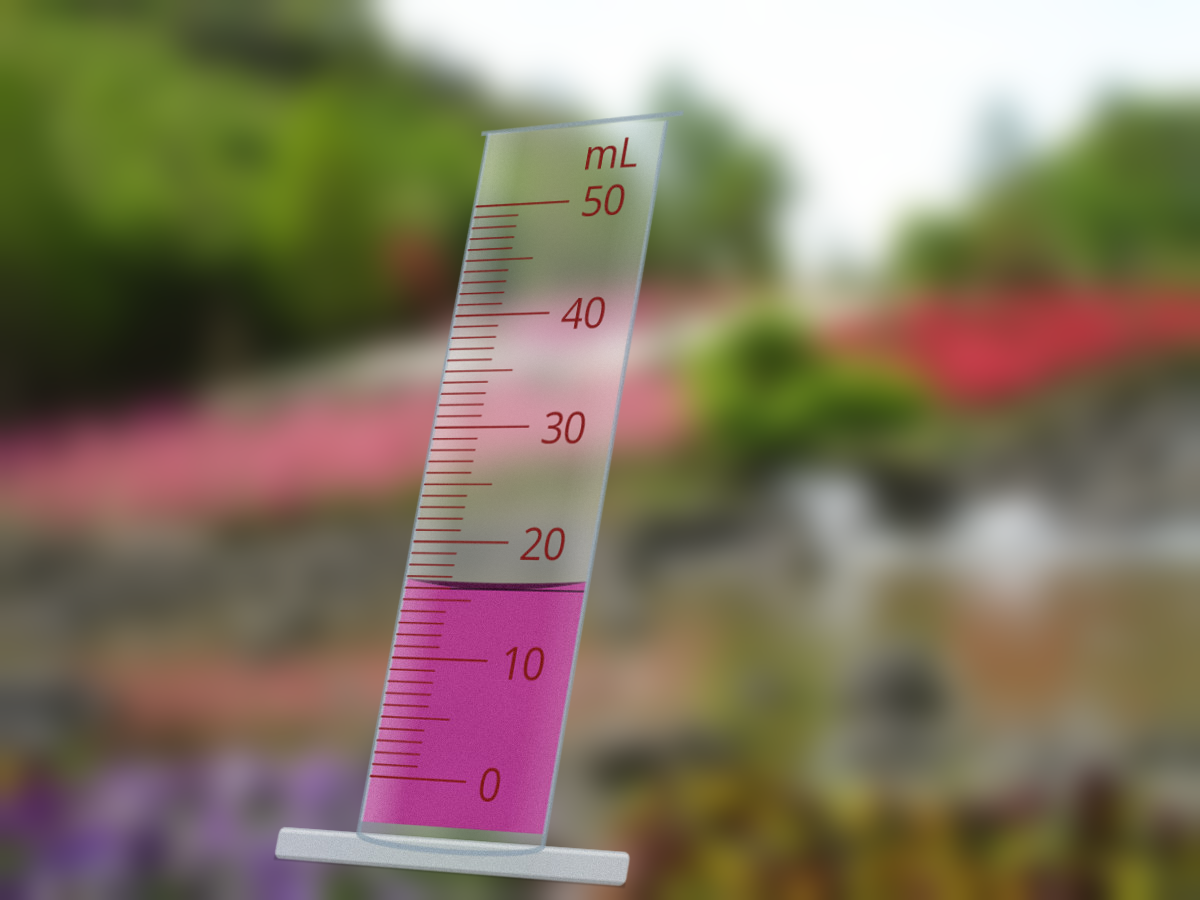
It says 16 mL
